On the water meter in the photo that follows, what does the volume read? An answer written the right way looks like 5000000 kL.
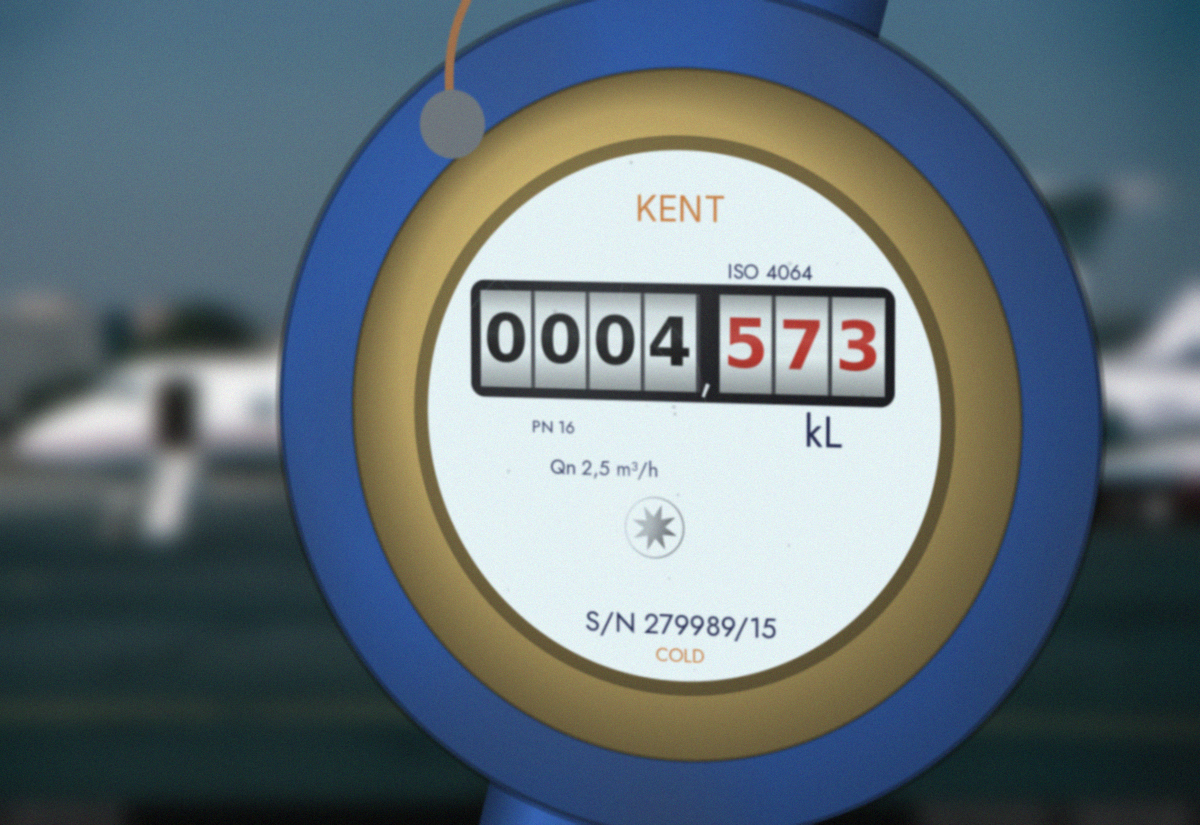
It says 4.573 kL
